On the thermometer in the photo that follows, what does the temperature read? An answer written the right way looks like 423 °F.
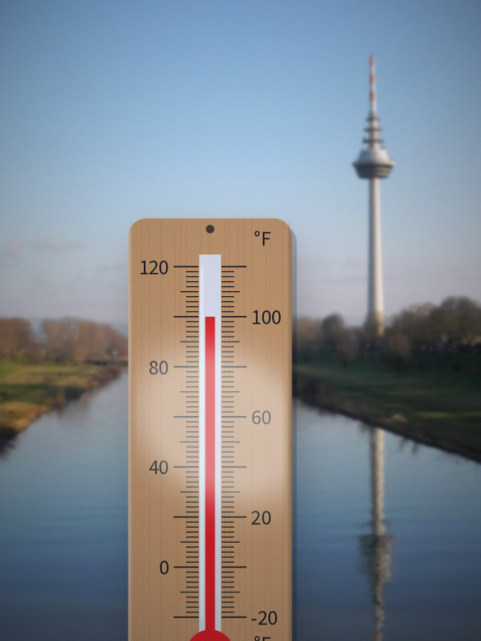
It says 100 °F
